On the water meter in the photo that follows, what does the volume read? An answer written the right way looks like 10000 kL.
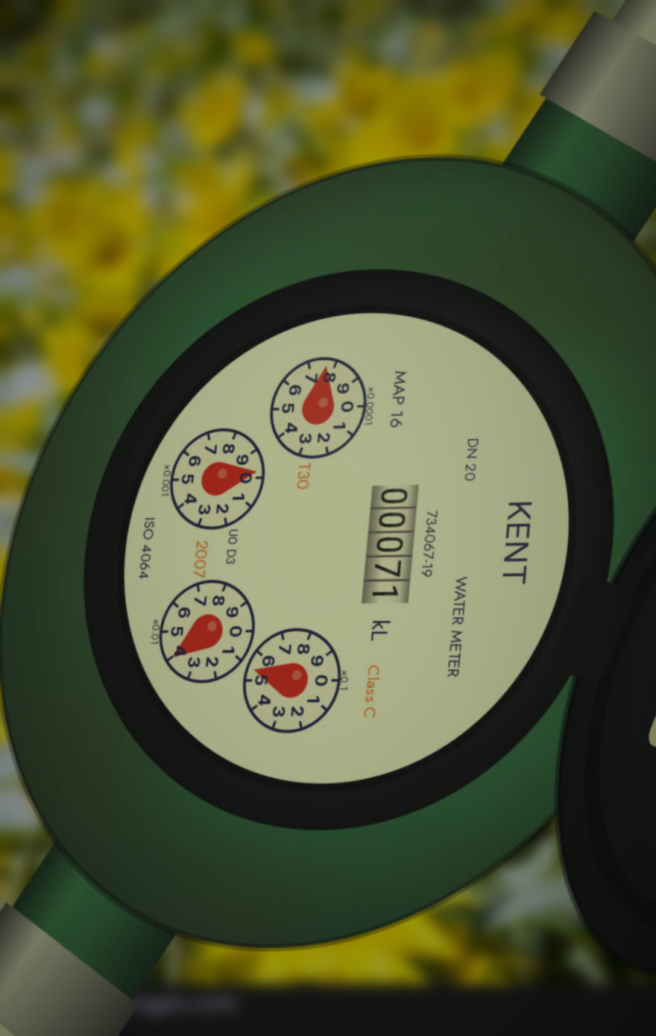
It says 71.5397 kL
